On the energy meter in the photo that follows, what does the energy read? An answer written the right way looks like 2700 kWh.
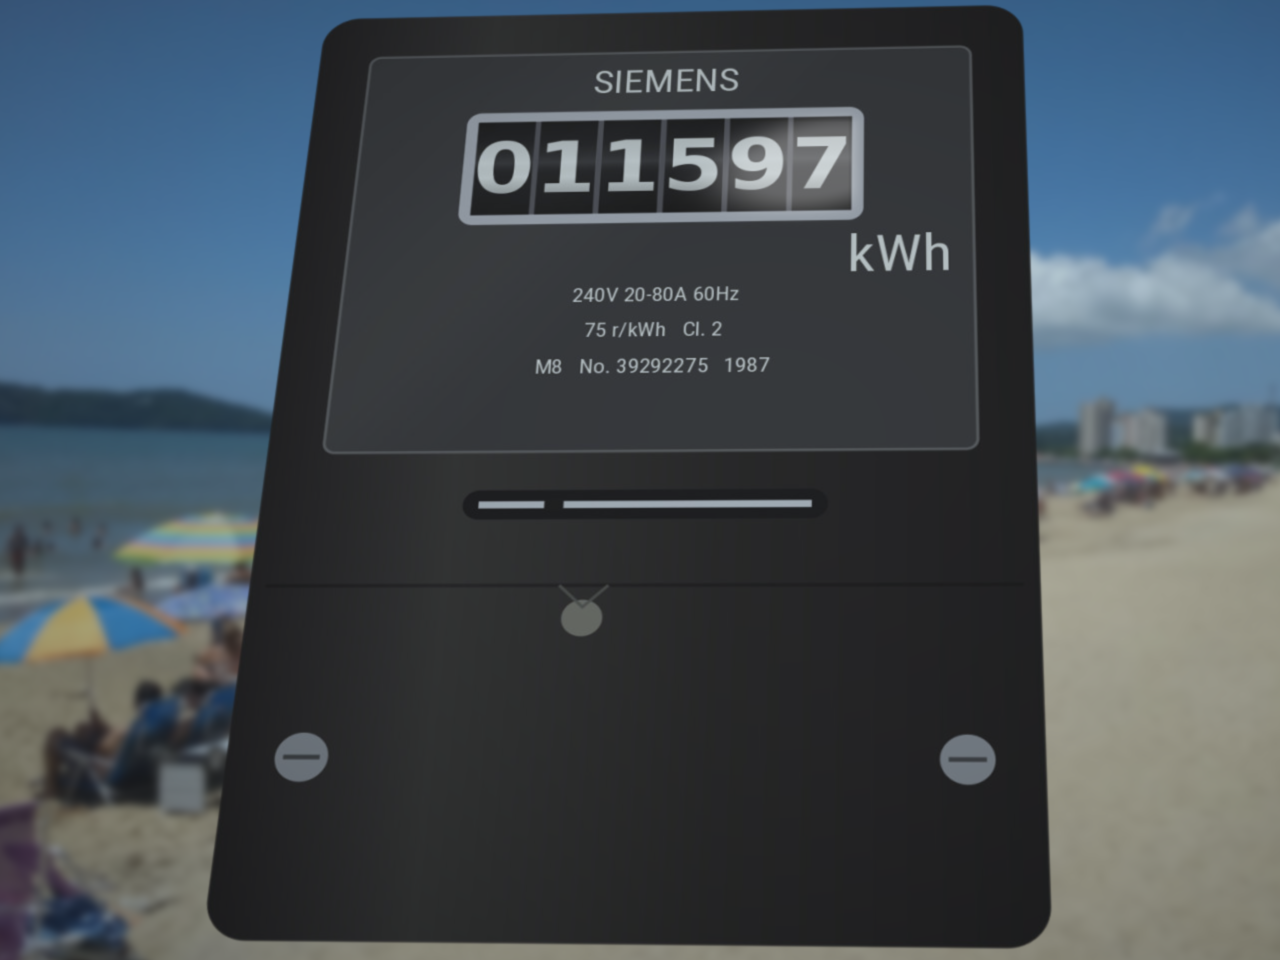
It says 11597 kWh
